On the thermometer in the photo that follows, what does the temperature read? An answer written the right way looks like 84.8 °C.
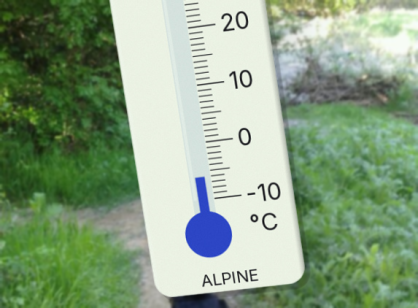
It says -6 °C
